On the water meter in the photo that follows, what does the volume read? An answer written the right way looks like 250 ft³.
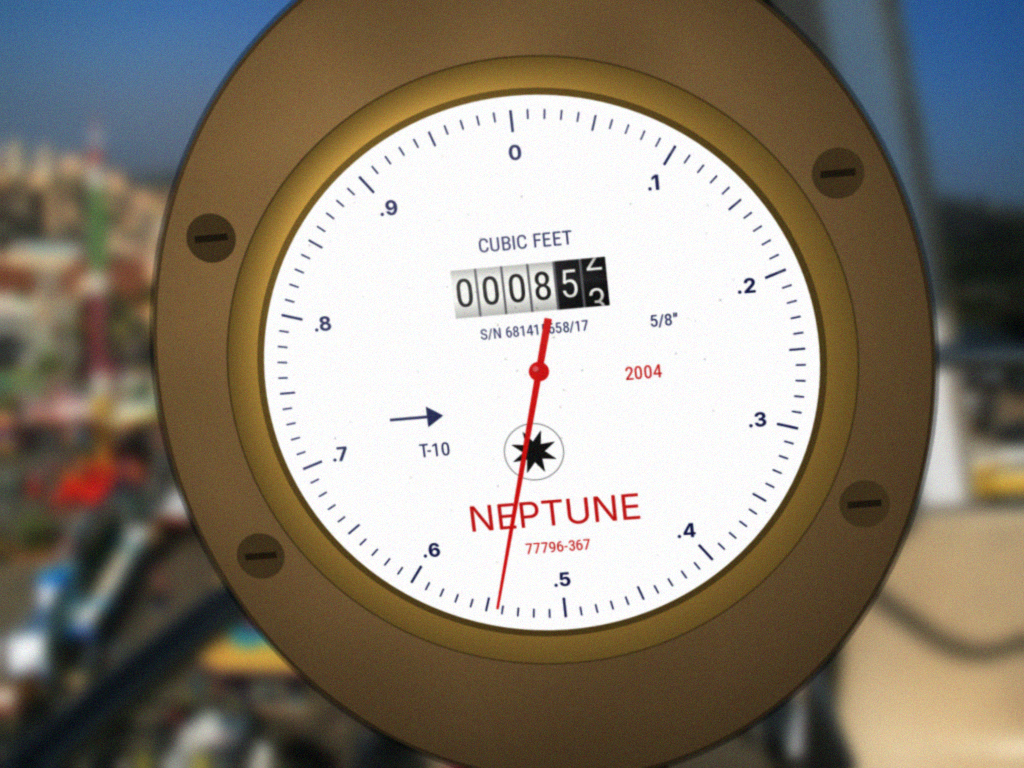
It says 852.54 ft³
